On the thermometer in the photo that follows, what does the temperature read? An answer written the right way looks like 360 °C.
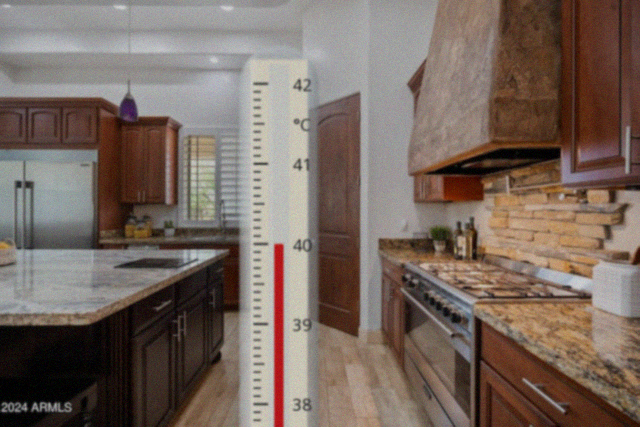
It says 40 °C
